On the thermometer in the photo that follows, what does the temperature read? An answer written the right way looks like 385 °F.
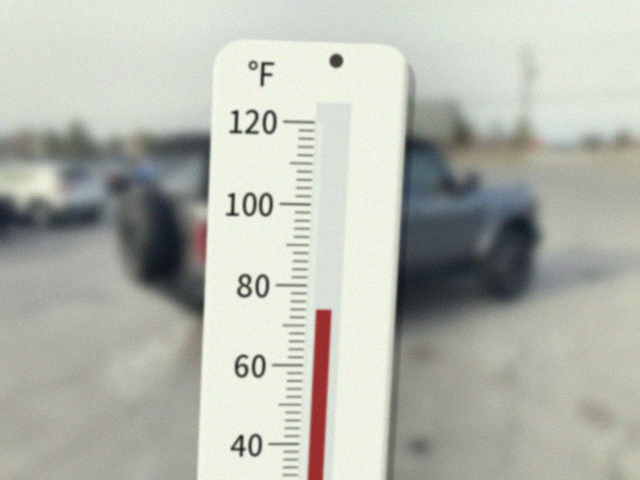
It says 74 °F
